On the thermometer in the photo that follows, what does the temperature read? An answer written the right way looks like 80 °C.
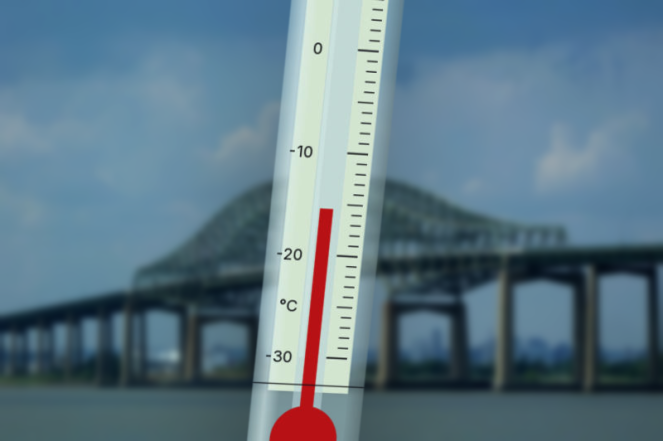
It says -15.5 °C
